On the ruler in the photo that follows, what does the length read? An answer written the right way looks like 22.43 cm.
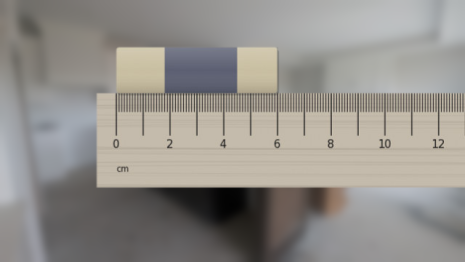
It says 6 cm
